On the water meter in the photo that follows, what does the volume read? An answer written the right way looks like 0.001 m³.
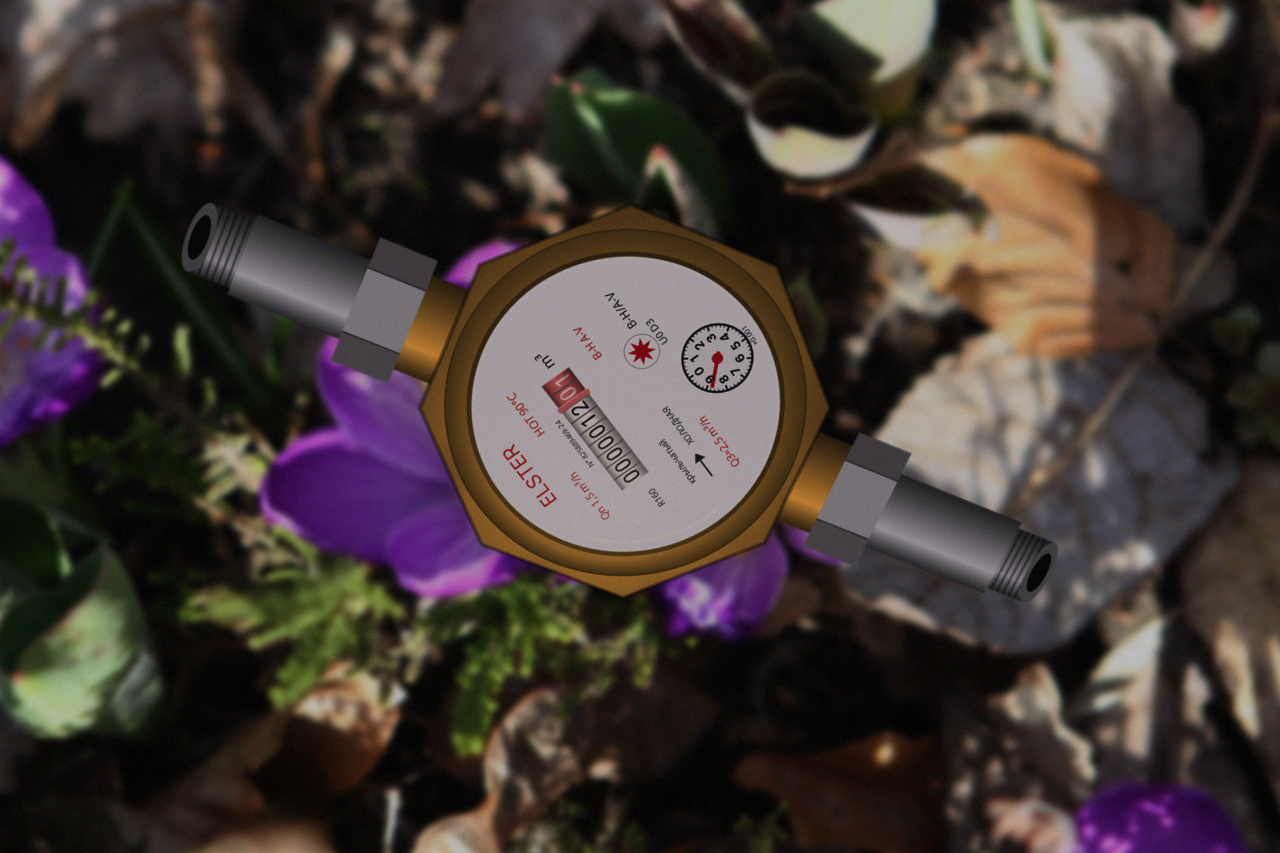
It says 12.008 m³
